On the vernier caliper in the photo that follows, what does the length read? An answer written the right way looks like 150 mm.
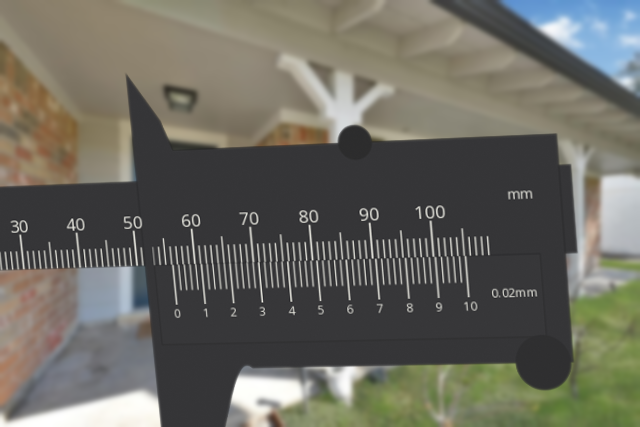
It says 56.2 mm
